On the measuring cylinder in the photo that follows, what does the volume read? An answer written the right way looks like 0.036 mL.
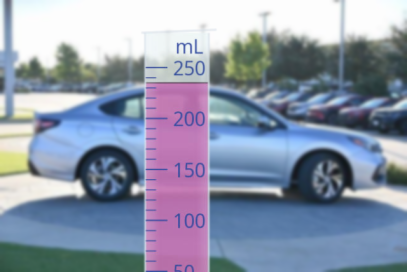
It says 235 mL
